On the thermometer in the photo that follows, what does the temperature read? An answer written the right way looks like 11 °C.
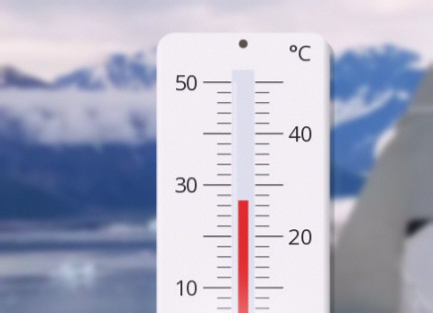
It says 27 °C
